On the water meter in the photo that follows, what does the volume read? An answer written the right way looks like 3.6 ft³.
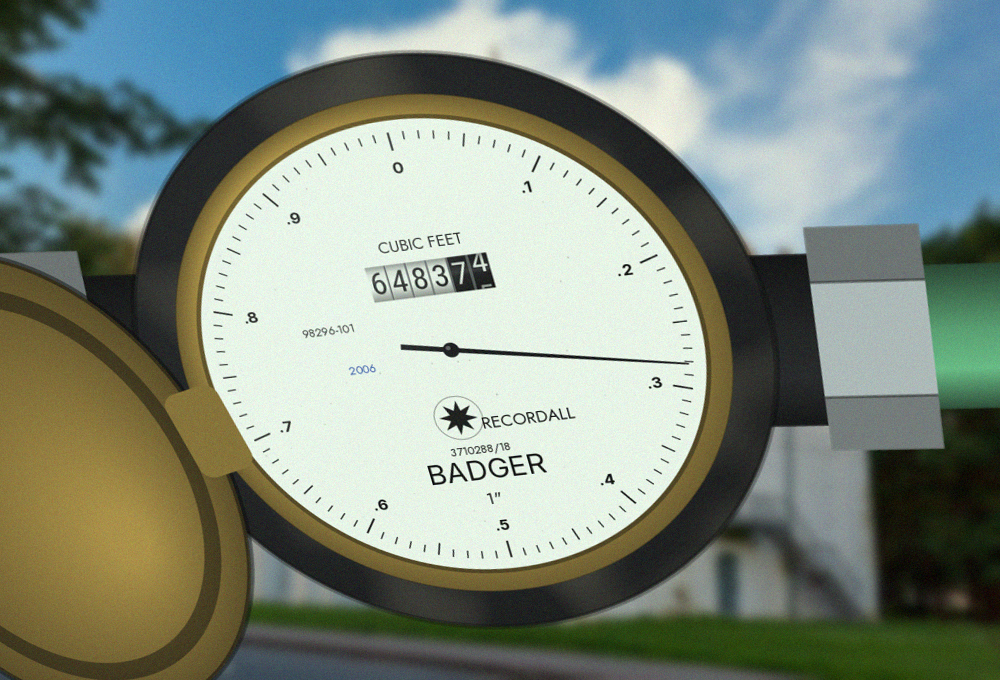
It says 648374.28 ft³
